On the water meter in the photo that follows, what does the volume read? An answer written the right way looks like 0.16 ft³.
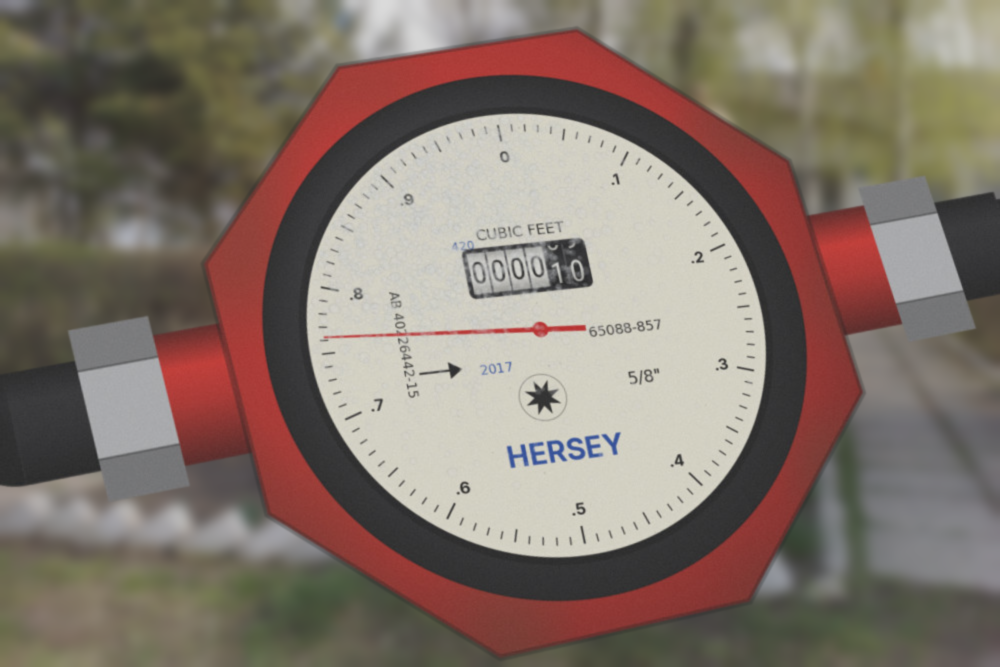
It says 9.76 ft³
